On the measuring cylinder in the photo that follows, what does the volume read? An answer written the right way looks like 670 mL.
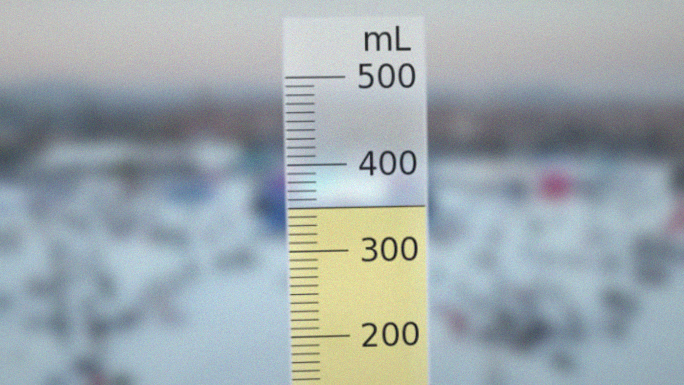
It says 350 mL
